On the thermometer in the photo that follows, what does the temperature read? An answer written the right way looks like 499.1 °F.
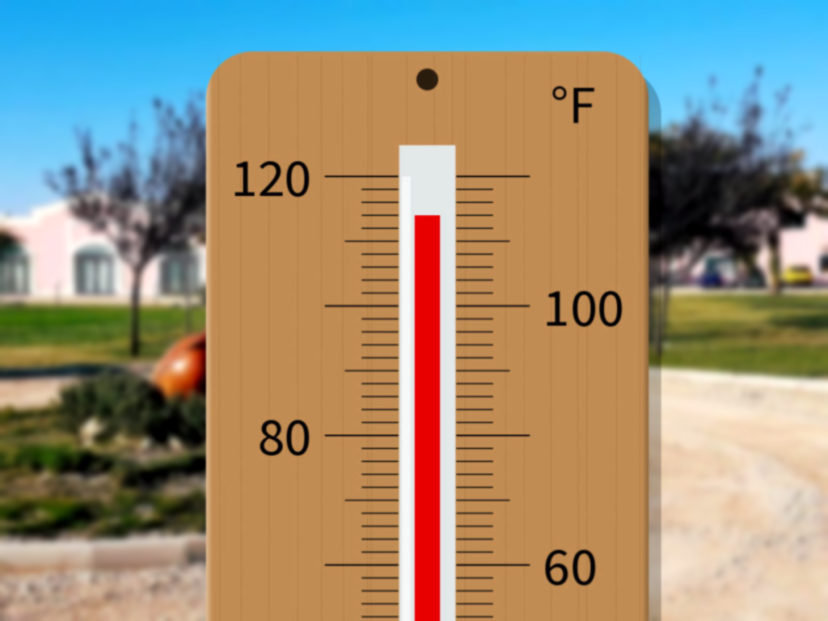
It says 114 °F
